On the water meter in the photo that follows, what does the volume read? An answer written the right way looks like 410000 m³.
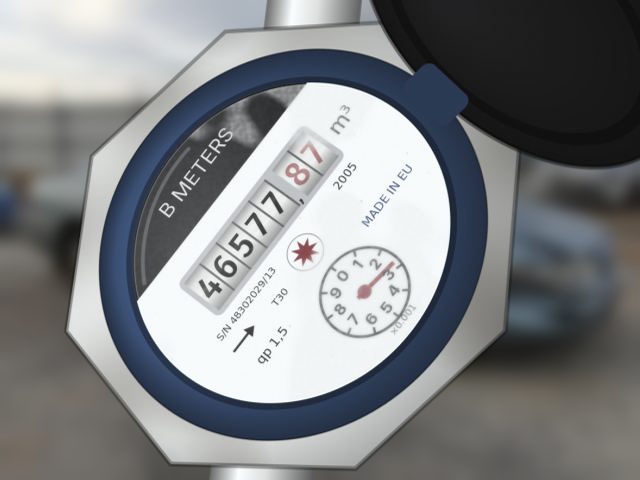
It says 46577.872 m³
